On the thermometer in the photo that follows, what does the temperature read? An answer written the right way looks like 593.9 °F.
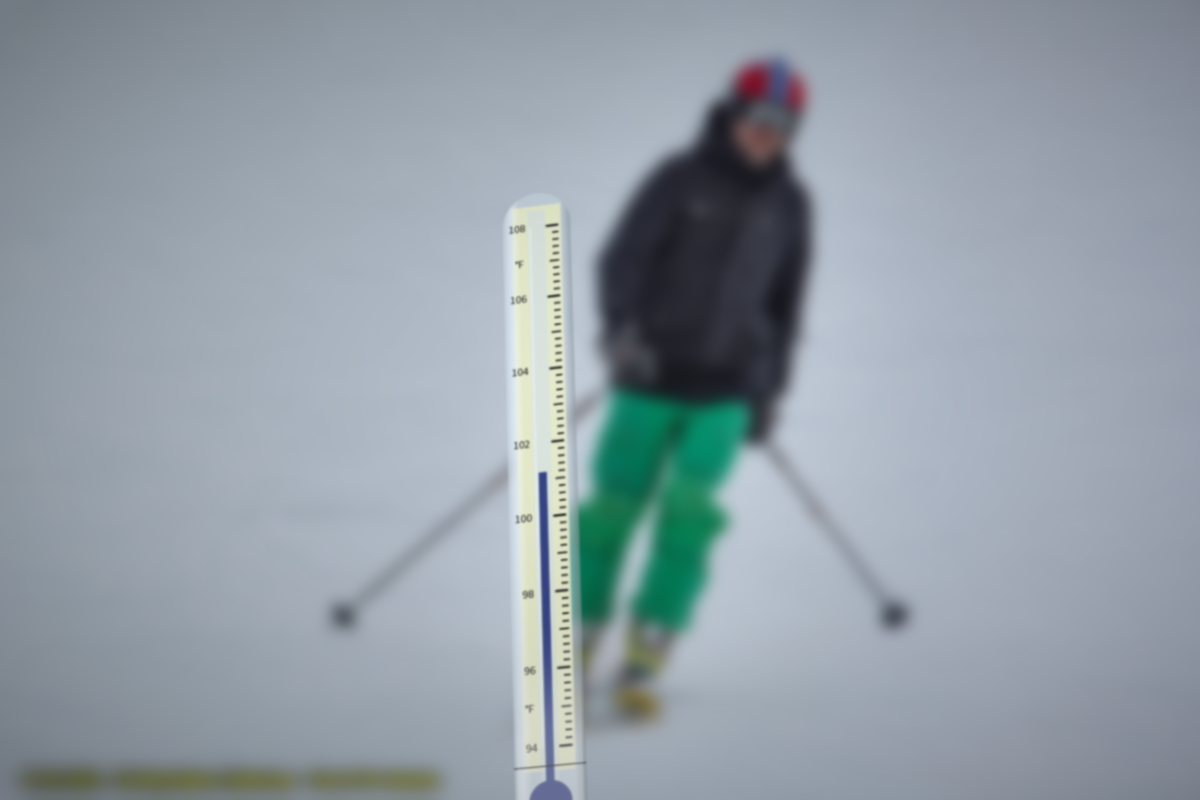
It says 101.2 °F
